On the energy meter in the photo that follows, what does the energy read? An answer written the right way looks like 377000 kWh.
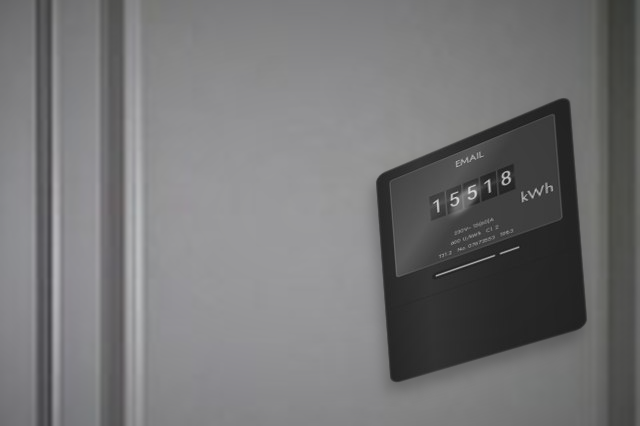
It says 15518 kWh
